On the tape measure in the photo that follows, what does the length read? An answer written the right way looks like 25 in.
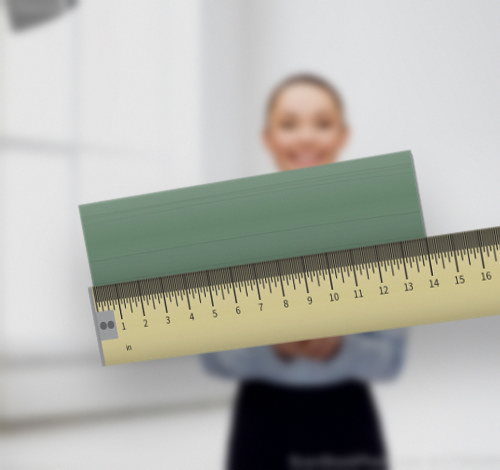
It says 14 in
